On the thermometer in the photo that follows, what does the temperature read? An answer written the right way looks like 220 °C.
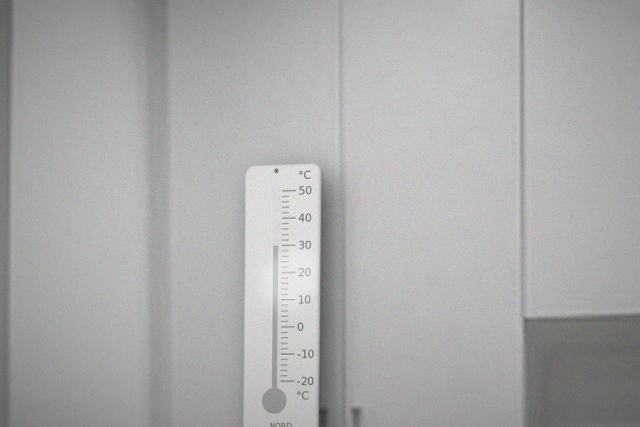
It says 30 °C
